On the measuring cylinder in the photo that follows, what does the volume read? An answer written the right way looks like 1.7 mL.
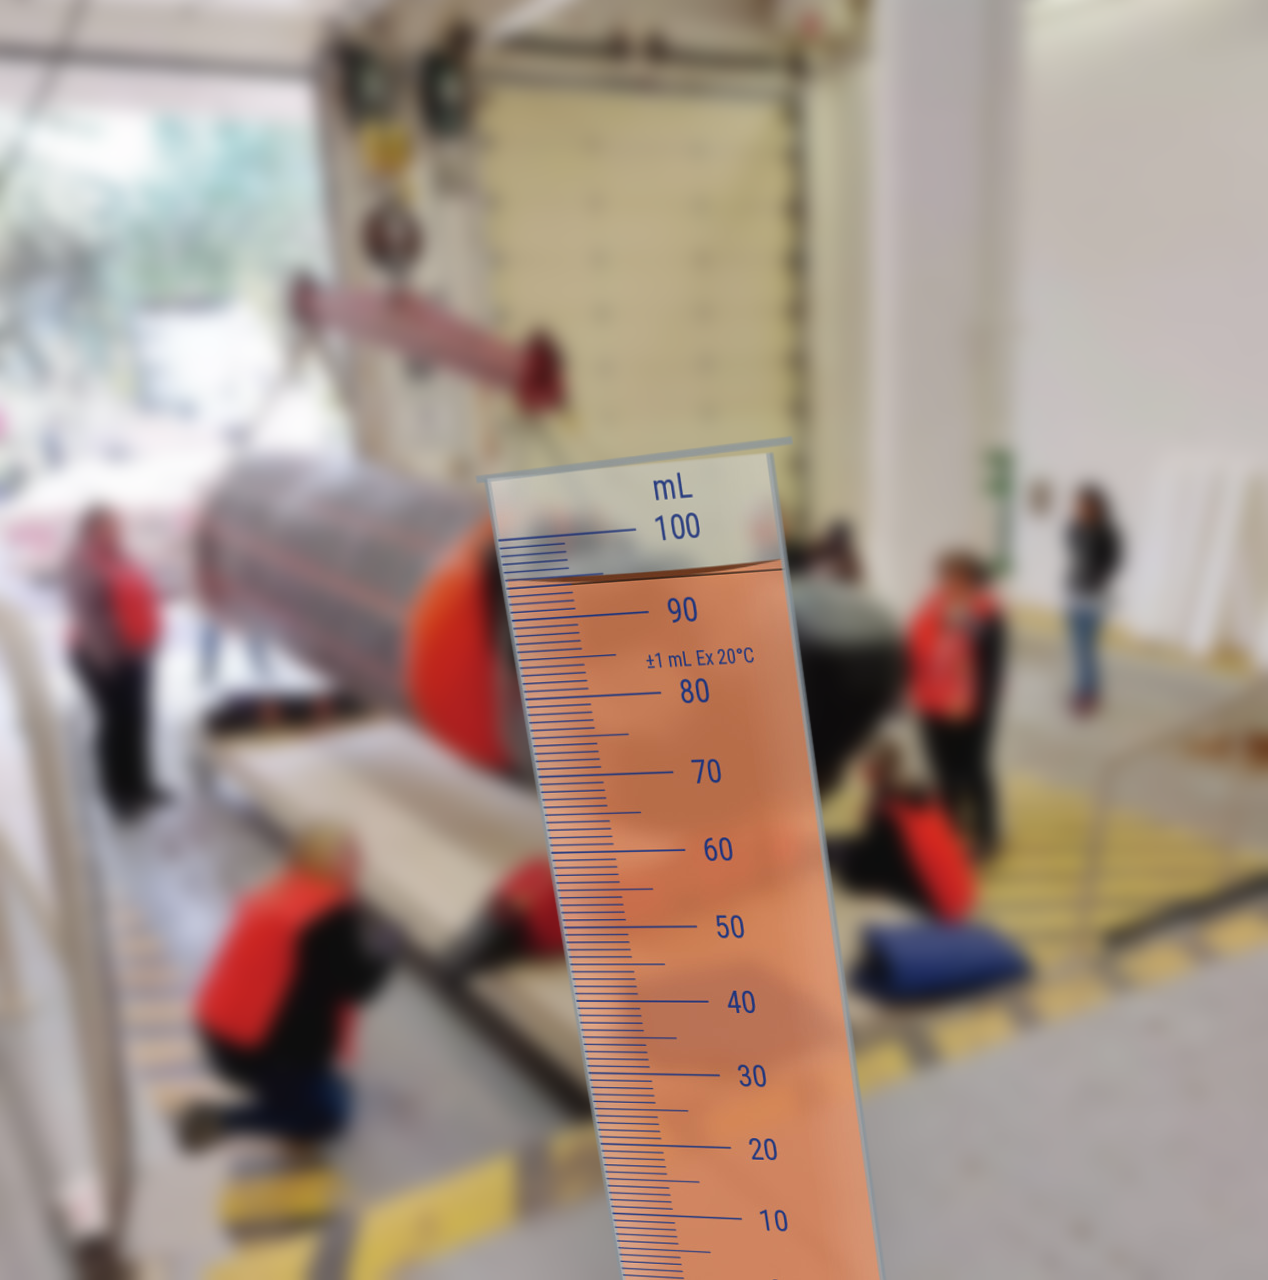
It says 94 mL
